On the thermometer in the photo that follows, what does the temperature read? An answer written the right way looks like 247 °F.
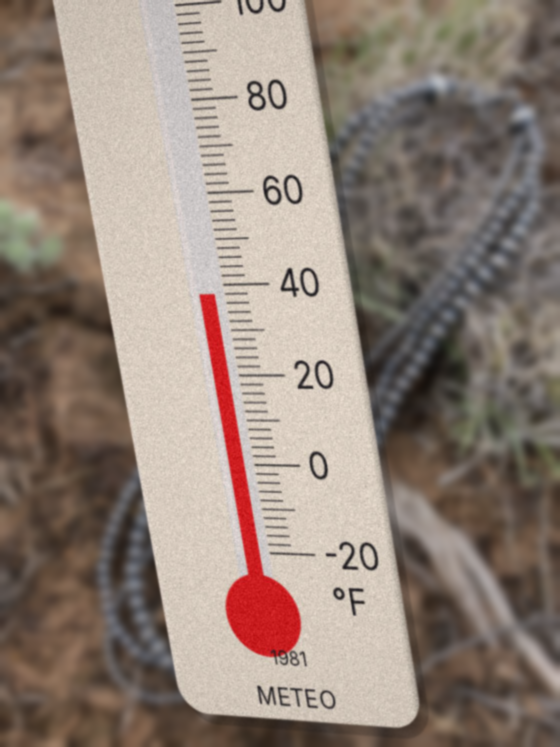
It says 38 °F
